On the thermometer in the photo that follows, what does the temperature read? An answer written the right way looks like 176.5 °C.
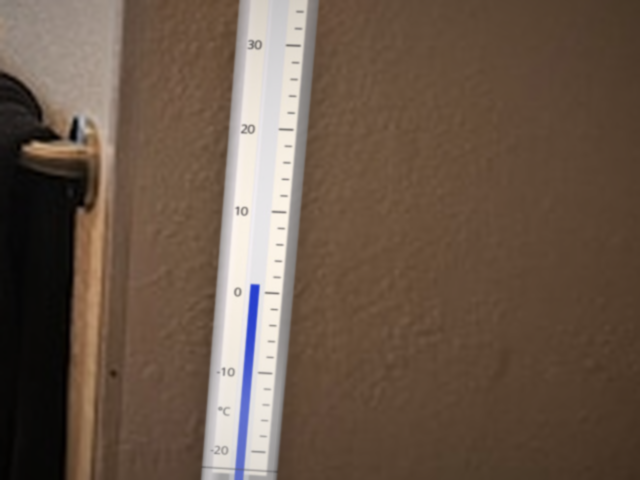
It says 1 °C
